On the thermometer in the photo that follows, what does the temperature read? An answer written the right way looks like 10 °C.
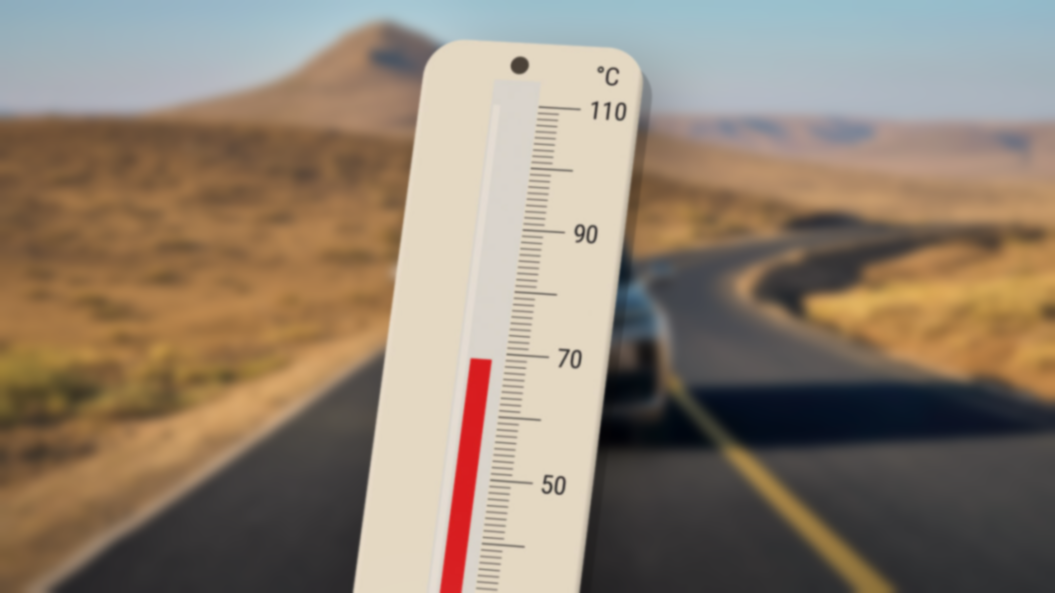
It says 69 °C
